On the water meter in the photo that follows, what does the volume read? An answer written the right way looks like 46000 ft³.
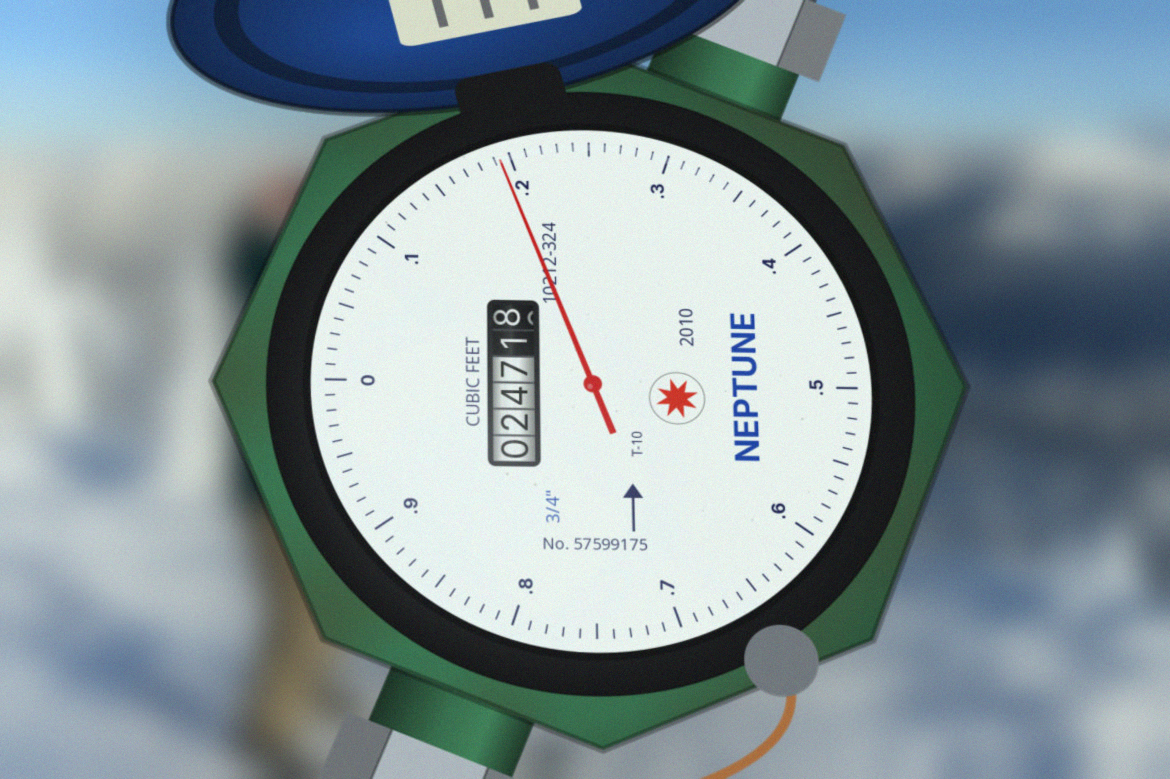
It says 24718.19 ft³
